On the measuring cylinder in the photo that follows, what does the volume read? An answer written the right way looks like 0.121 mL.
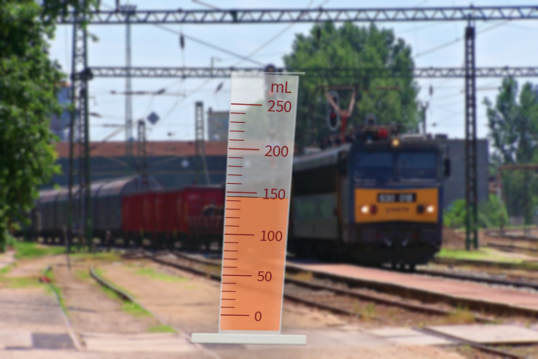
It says 145 mL
